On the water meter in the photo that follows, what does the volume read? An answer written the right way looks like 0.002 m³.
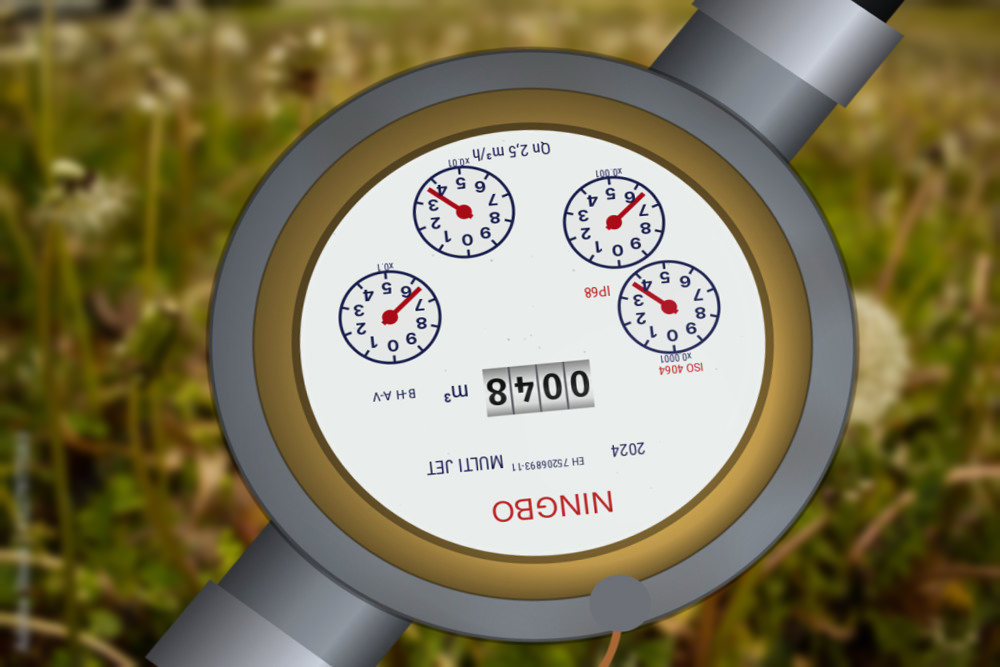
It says 48.6363 m³
